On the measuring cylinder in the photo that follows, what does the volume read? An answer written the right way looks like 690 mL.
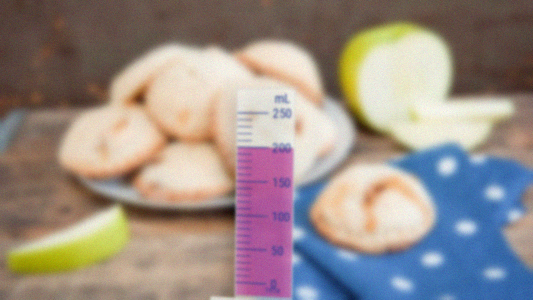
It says 200 mL
